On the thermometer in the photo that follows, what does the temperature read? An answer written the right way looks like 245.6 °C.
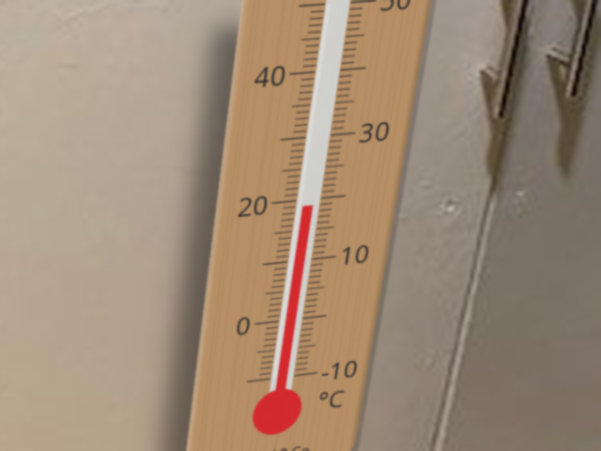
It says 19 °C
